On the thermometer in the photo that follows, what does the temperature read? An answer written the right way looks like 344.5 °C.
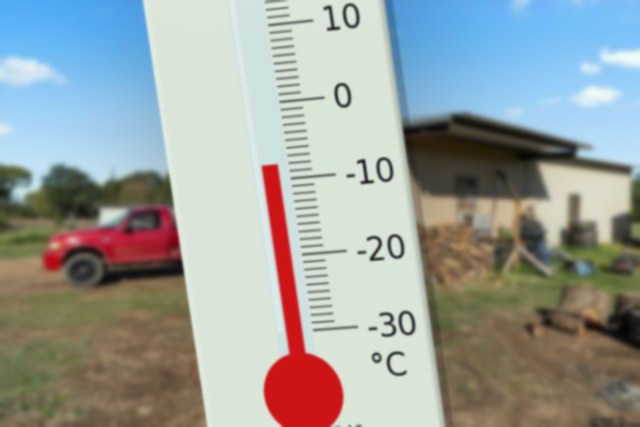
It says -8 °C
